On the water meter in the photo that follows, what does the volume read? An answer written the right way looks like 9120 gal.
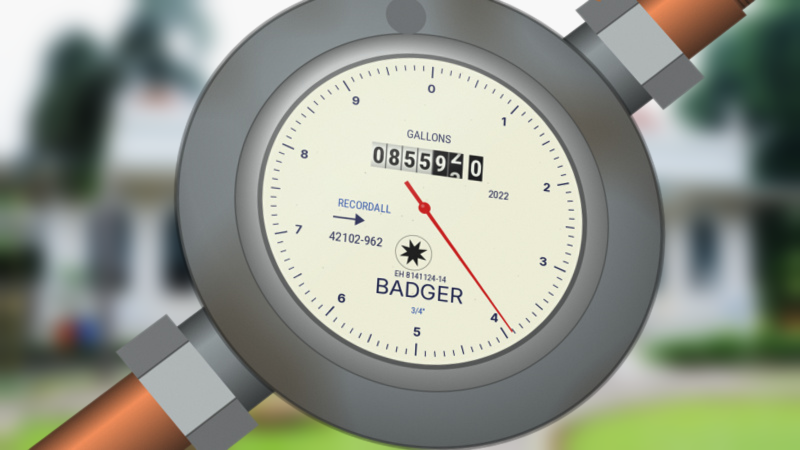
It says 855923.9 gal
